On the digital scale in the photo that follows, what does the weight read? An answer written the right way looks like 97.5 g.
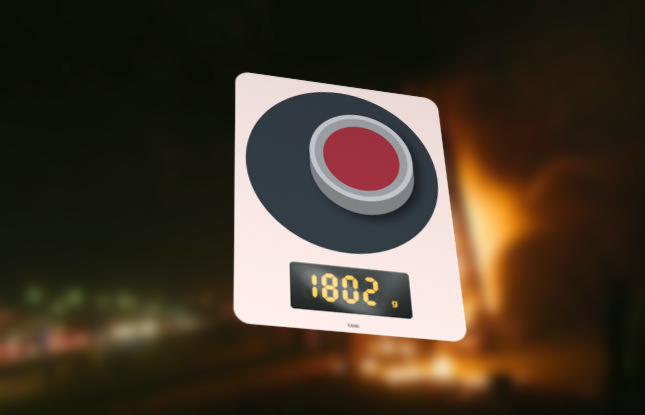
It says 1802 g
